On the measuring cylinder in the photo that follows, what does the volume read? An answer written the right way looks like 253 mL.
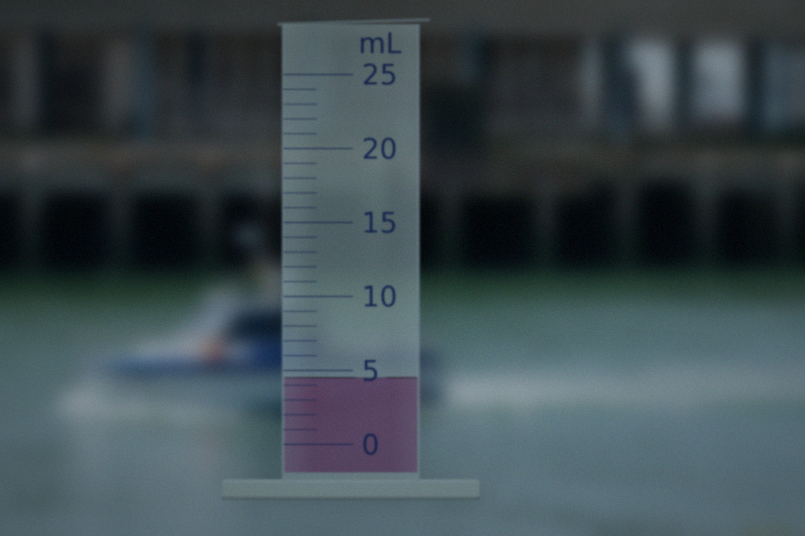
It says 4.5 mL
